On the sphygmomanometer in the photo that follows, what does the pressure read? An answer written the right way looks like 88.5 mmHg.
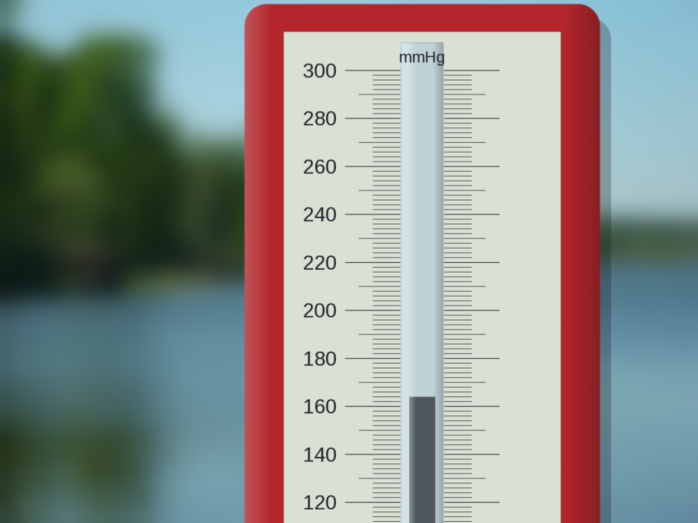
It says 164 mmHg
